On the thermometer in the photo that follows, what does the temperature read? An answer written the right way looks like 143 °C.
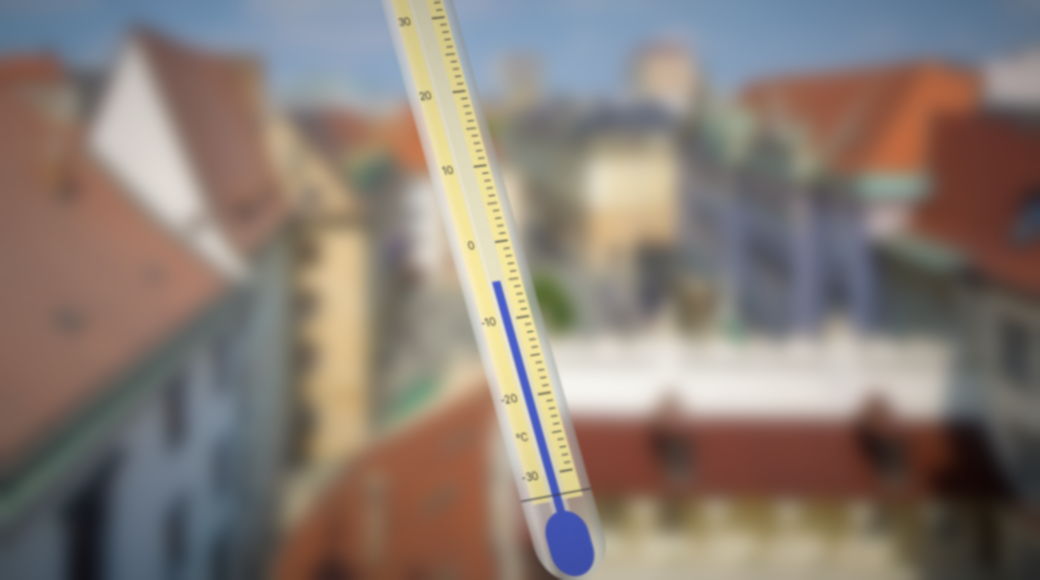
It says -5 °C
